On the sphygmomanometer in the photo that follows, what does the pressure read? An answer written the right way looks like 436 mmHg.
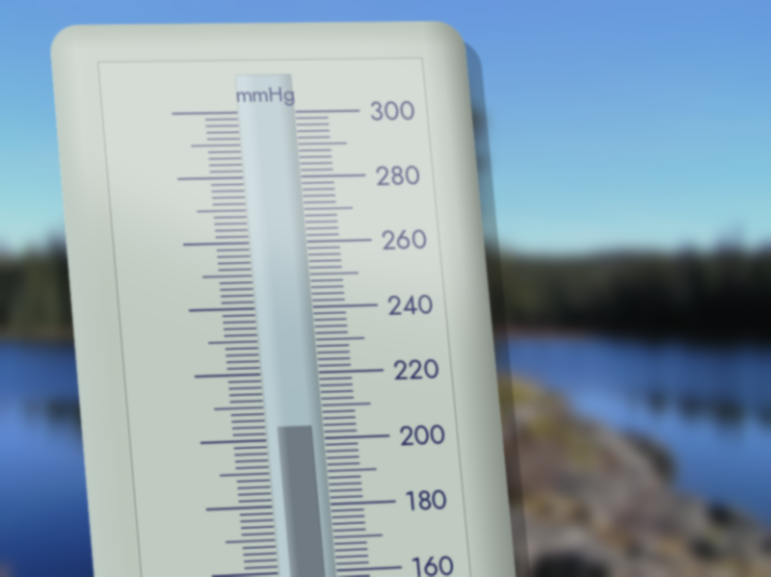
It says 204 mmHg
